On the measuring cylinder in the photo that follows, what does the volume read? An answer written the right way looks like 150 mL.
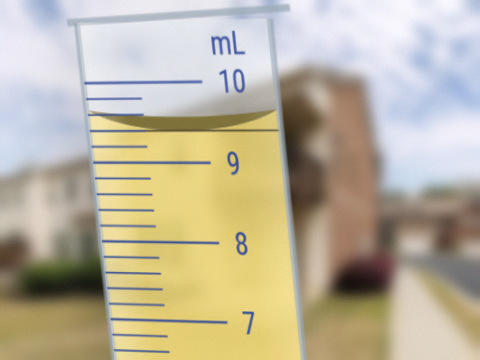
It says 9.4 mL
